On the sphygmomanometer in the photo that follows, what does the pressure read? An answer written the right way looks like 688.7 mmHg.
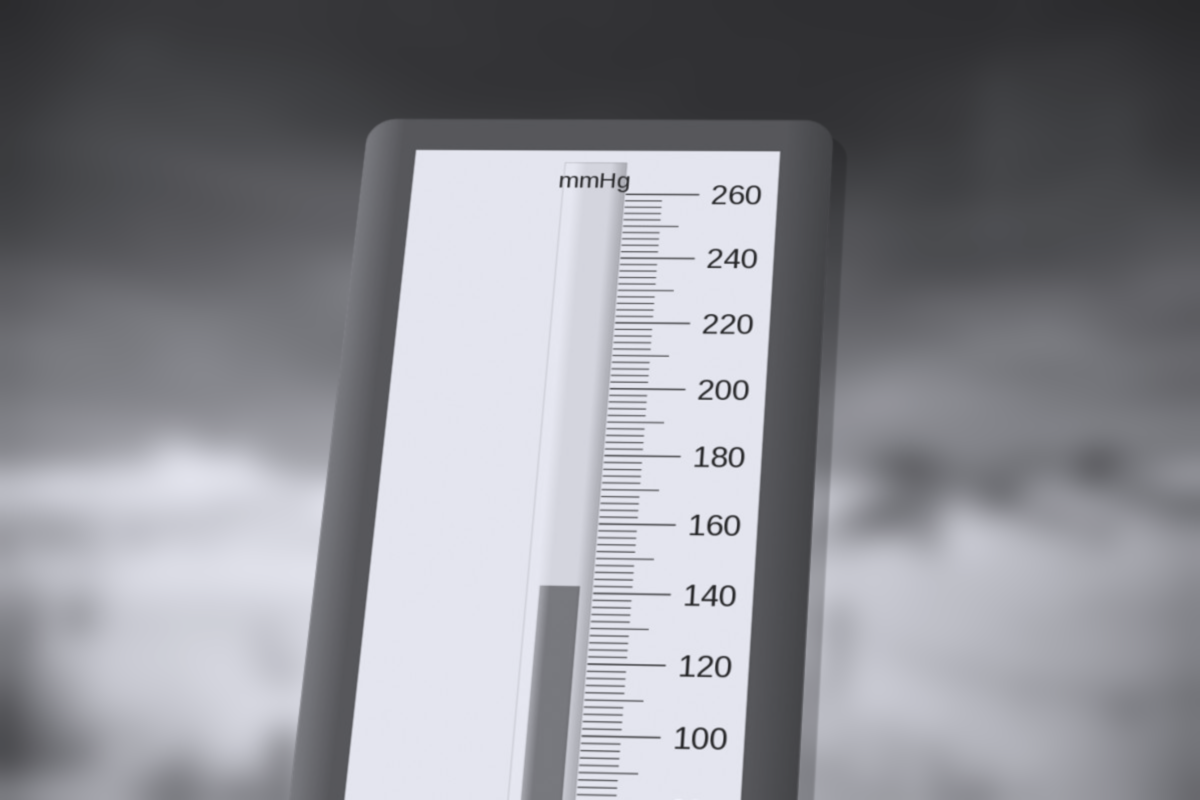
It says 142 mmHg
